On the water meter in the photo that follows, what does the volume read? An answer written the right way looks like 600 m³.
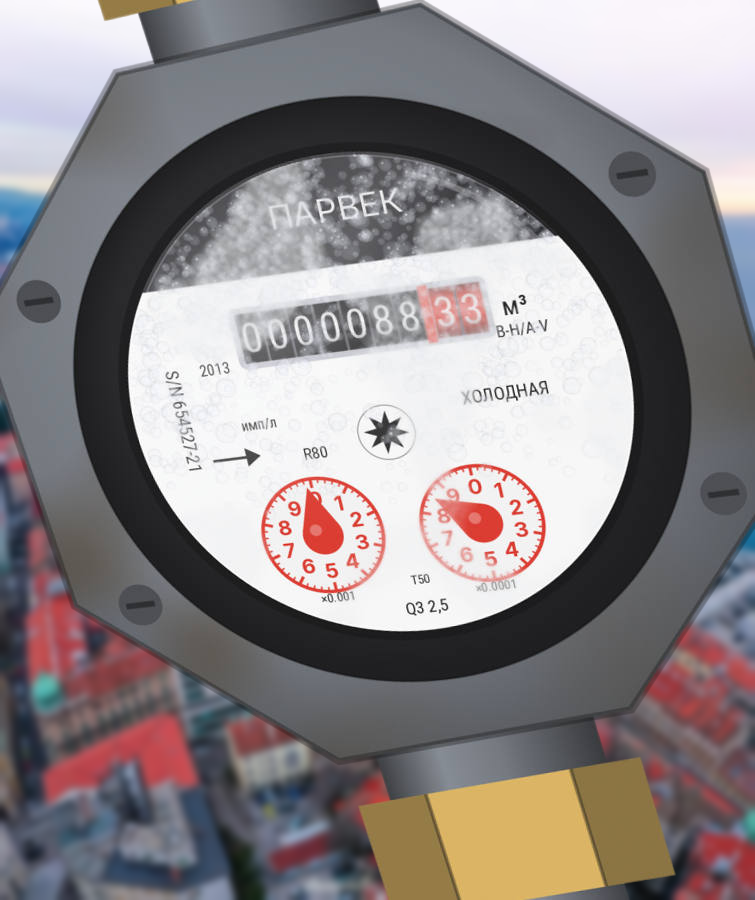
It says 88.3298 m³
